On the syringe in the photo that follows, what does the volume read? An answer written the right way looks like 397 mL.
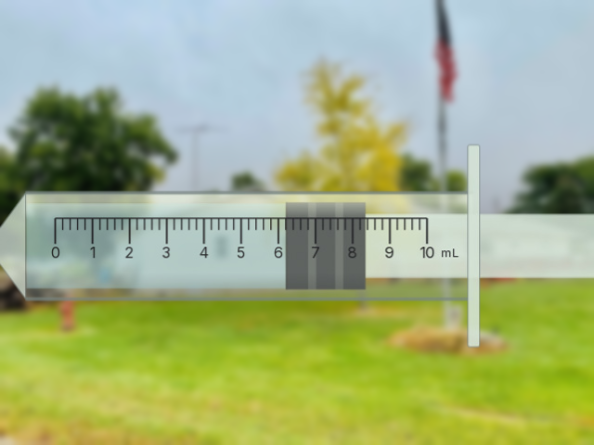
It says 6.2 mL
